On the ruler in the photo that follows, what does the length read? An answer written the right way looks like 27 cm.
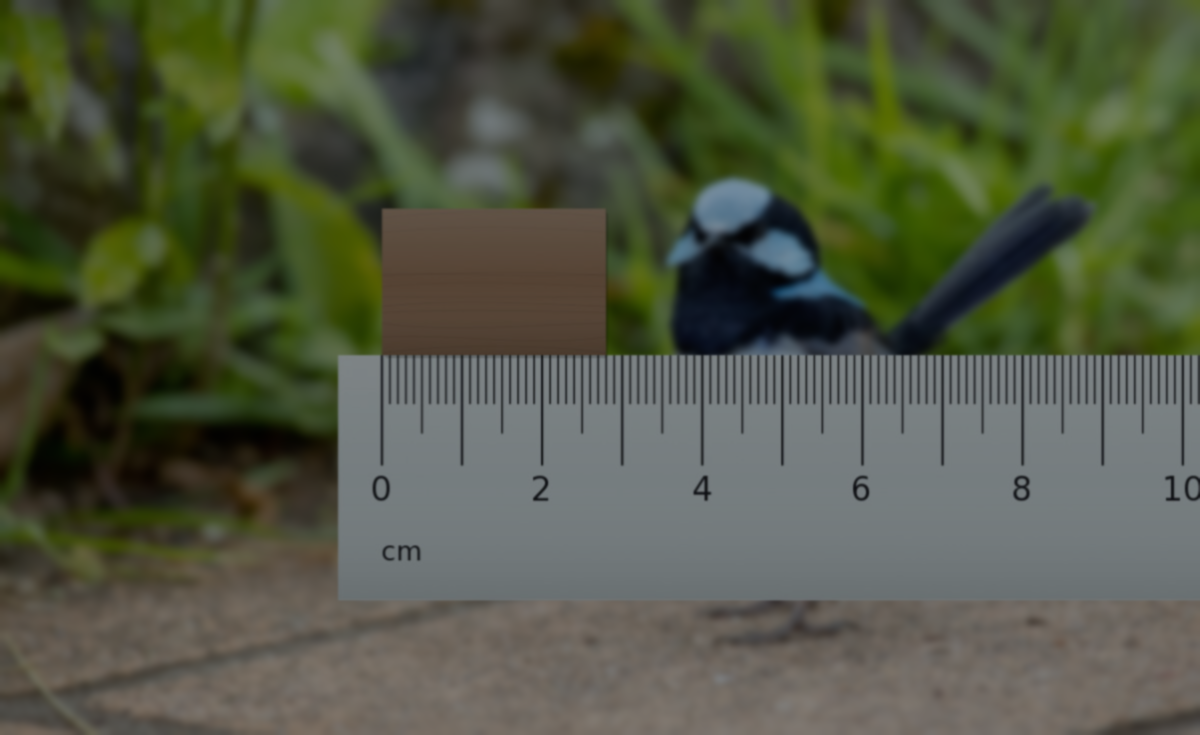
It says 2.8 cm
